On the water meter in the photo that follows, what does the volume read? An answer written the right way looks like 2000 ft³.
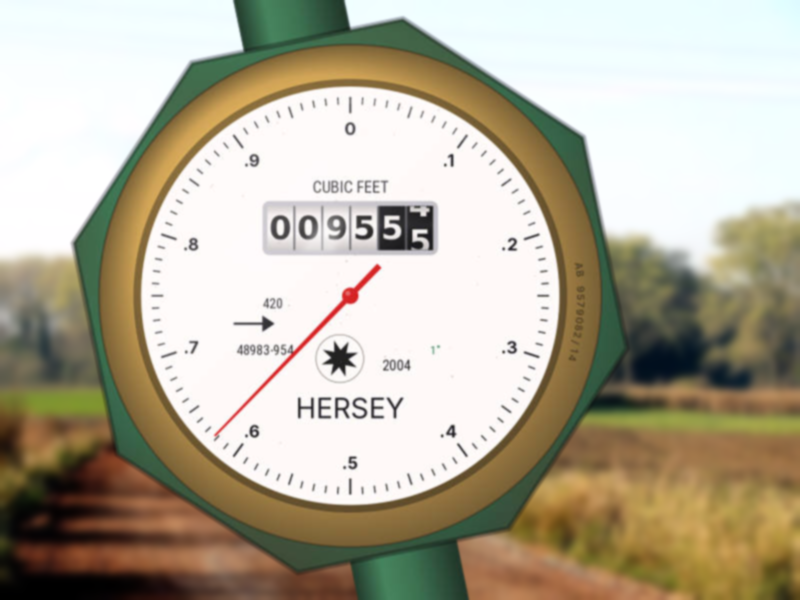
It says 9554.62 ft³
